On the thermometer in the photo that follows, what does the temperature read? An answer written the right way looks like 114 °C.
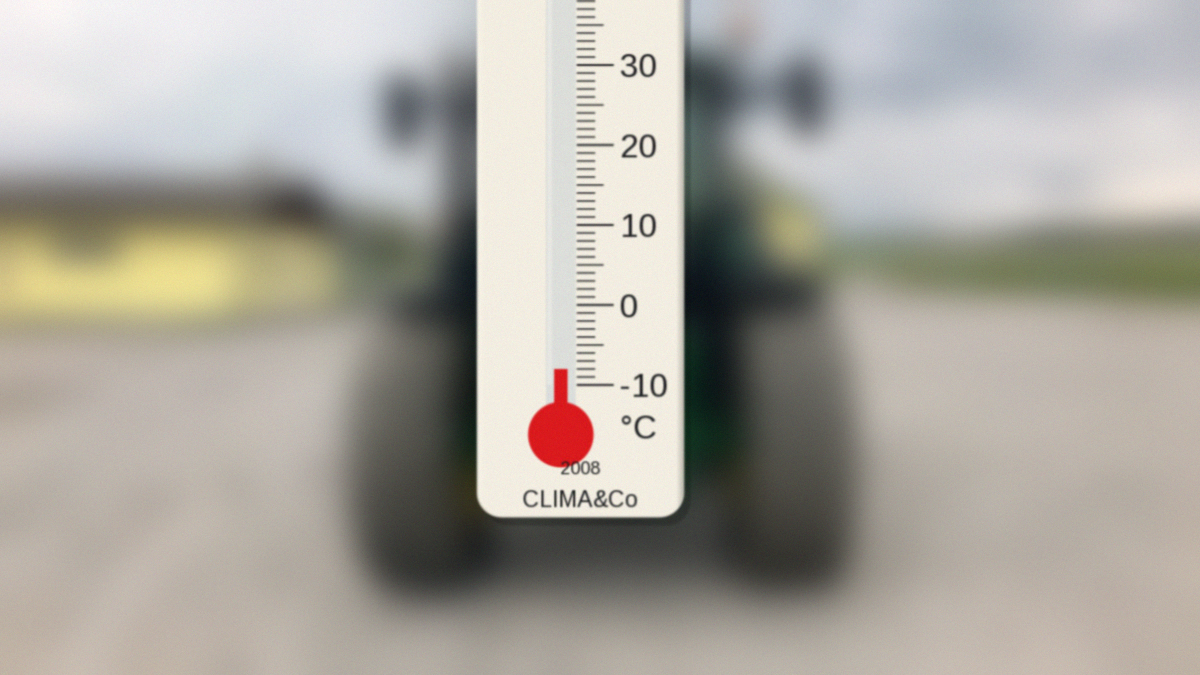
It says -8 °C
